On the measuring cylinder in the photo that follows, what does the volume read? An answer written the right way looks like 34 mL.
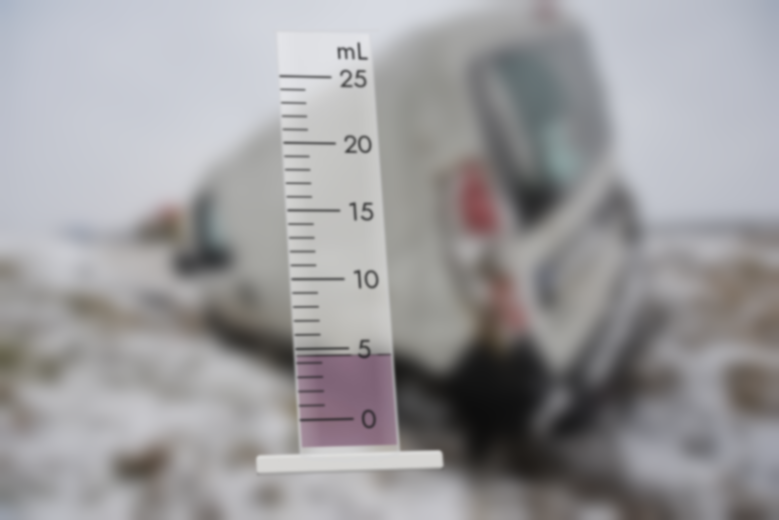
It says 4.5 mL
